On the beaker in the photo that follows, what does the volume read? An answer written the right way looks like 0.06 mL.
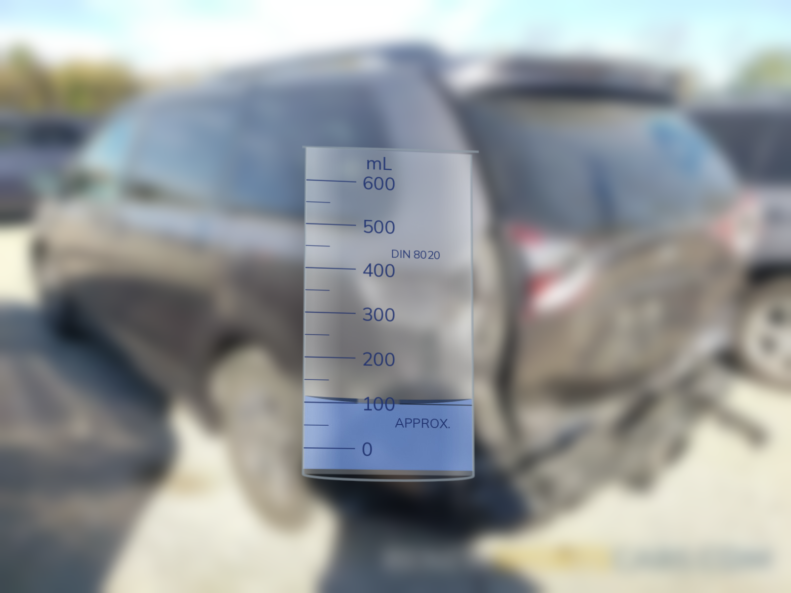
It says 100 mL
